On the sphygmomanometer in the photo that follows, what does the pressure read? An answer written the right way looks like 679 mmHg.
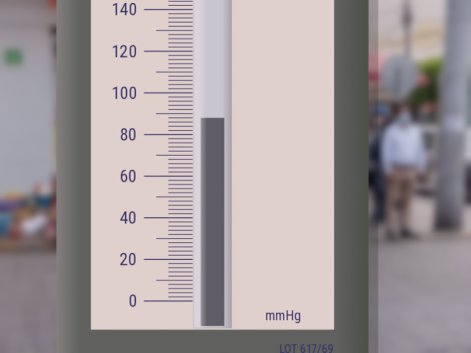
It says 88 mmHg
